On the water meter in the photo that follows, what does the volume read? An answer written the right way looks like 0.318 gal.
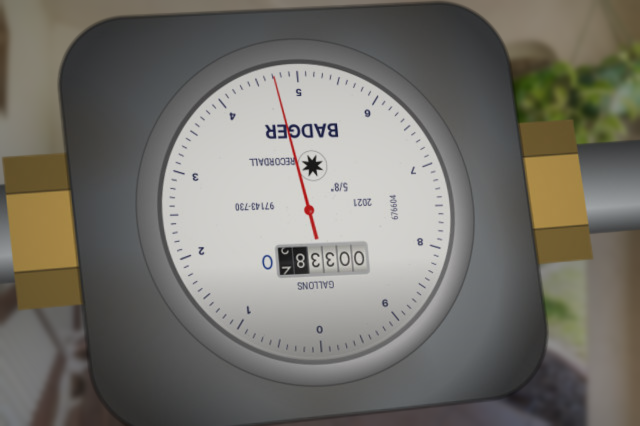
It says 33824.7 gal
